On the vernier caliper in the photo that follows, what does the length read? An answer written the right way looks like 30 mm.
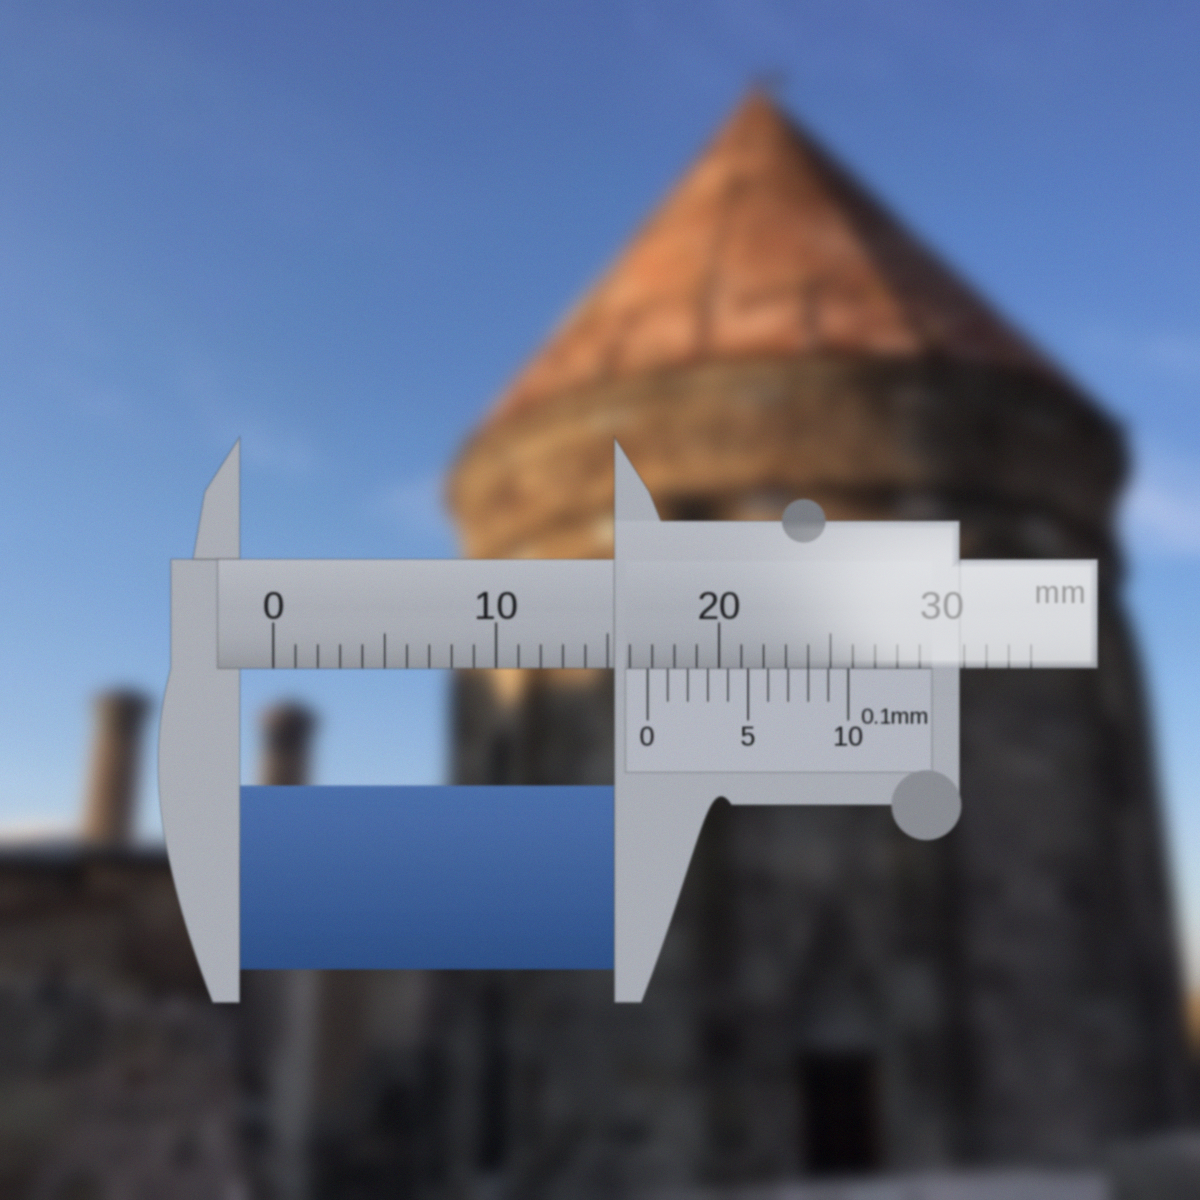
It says 16.8 mm
